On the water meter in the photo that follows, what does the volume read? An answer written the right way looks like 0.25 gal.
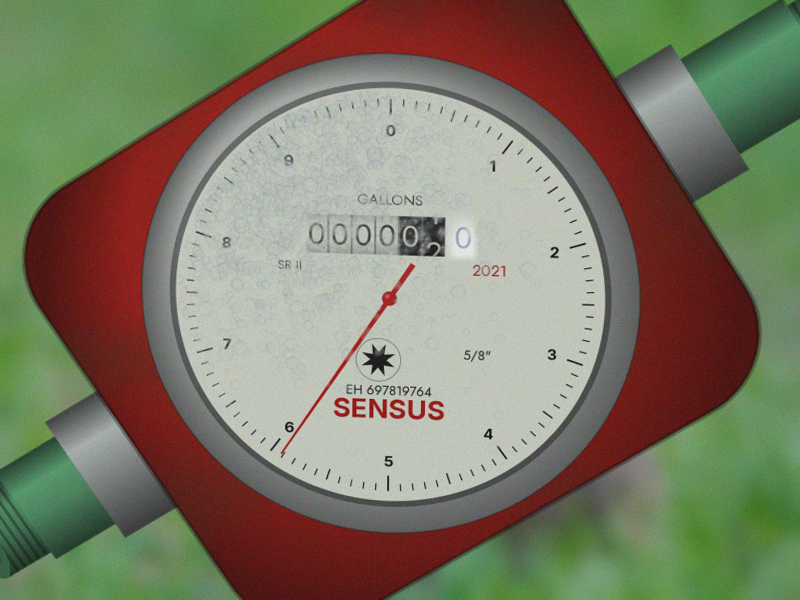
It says 15.9 gal
